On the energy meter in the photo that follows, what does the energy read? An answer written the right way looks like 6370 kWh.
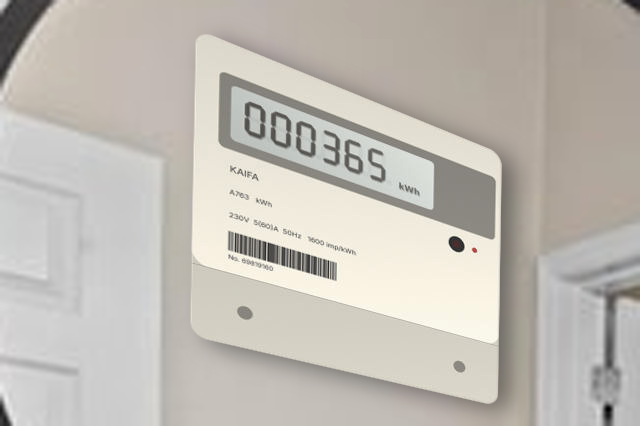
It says 365 kWh
